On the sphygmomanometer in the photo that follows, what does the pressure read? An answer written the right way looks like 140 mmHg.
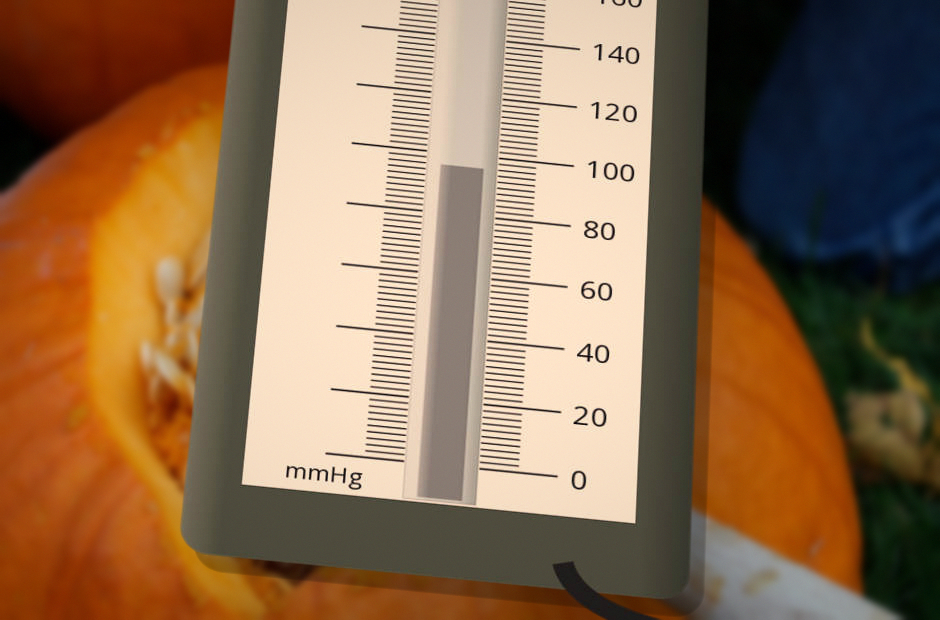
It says 96 mmHg
